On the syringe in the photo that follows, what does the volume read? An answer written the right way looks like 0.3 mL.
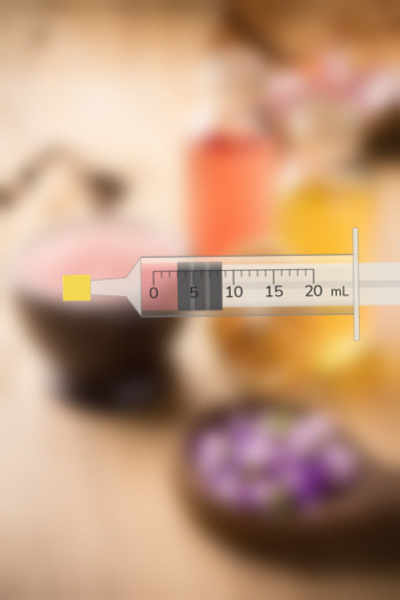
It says 3 mL
